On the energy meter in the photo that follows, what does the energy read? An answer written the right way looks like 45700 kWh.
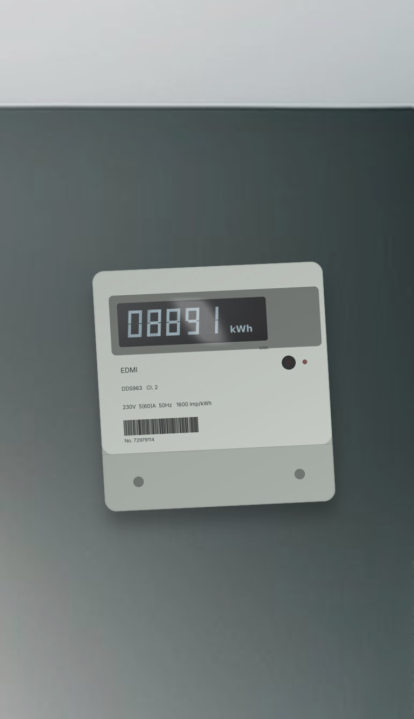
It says 8891 kWh
